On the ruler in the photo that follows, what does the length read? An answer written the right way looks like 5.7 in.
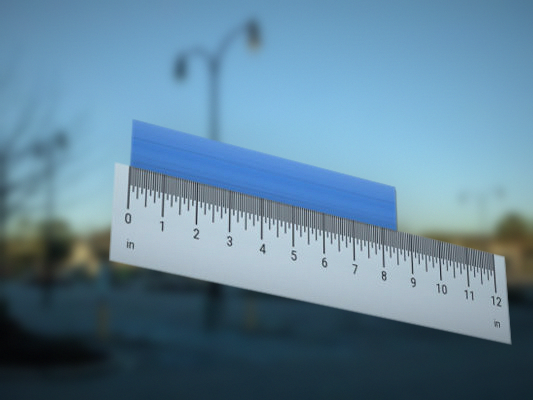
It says 8.5 in
